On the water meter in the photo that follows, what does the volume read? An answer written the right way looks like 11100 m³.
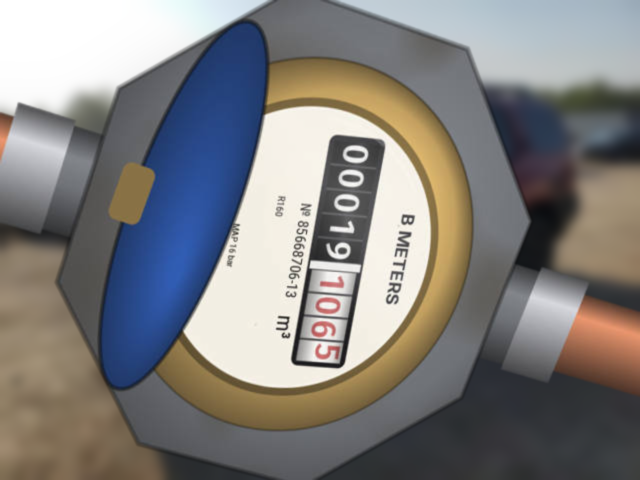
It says 19.1065 m³
